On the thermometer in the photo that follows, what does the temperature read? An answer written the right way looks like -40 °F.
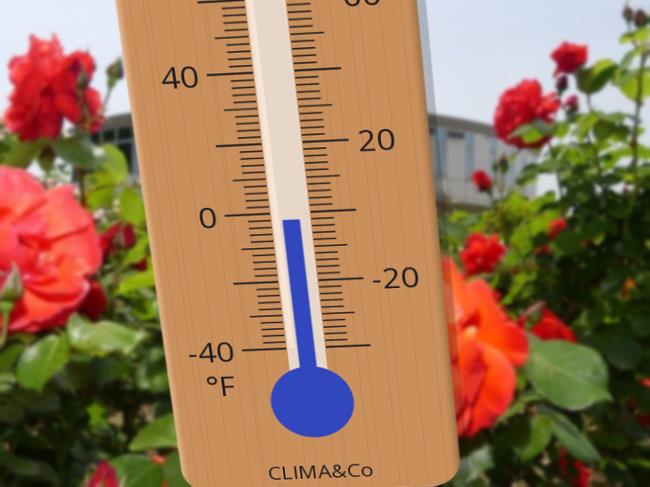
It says -2 °F
